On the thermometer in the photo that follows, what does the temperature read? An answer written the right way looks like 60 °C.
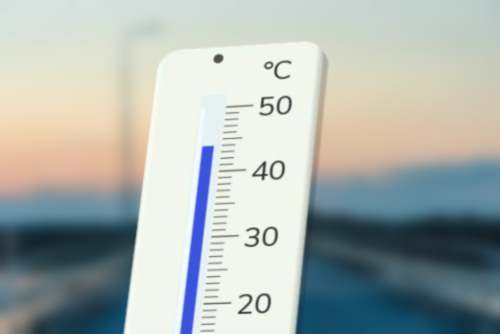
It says 44 °C
